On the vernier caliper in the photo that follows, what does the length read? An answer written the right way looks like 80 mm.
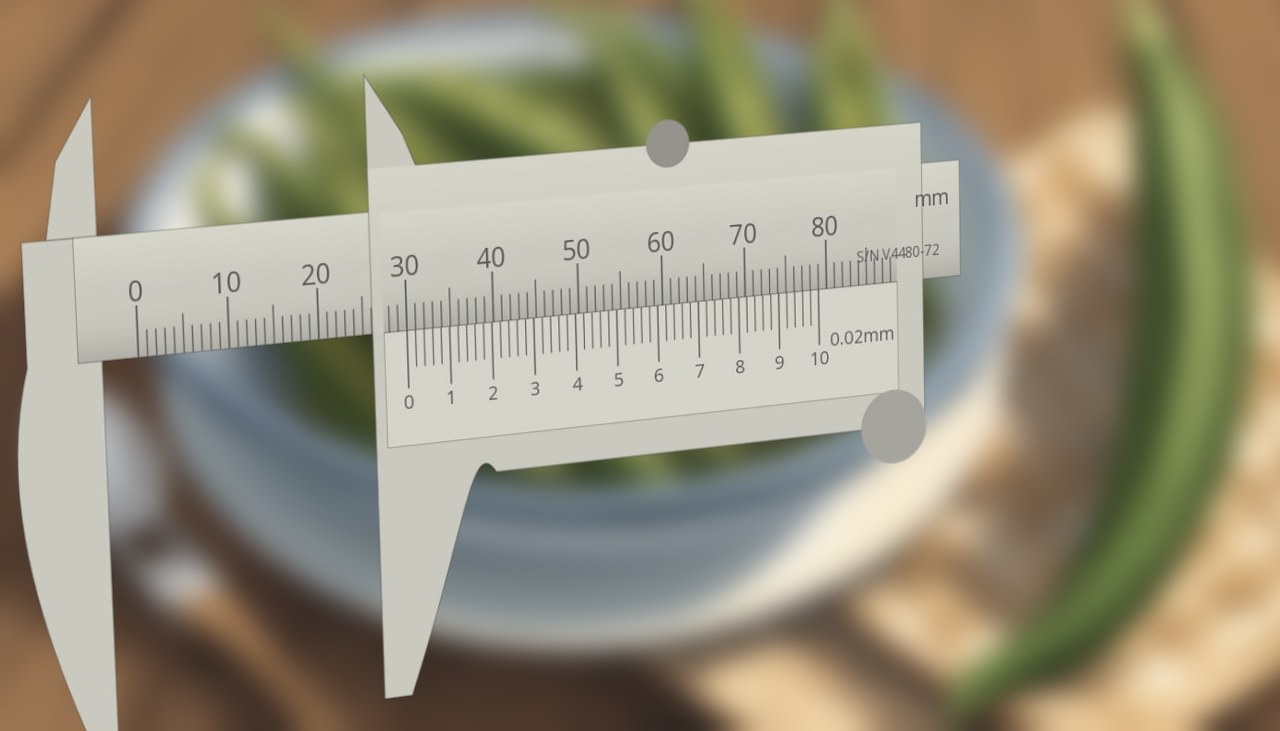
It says 30.0 mm
